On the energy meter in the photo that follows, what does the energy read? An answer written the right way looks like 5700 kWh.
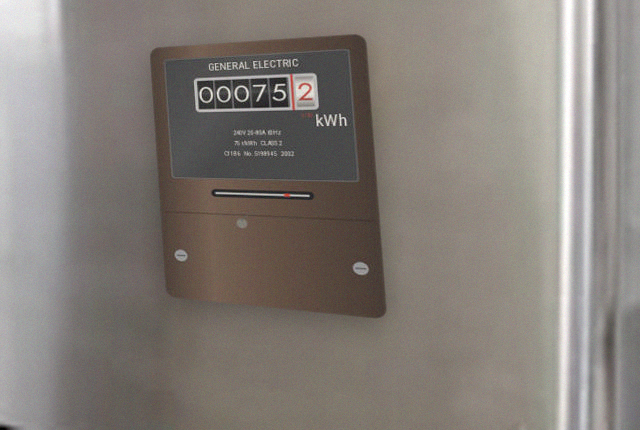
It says 75.2 kWh
